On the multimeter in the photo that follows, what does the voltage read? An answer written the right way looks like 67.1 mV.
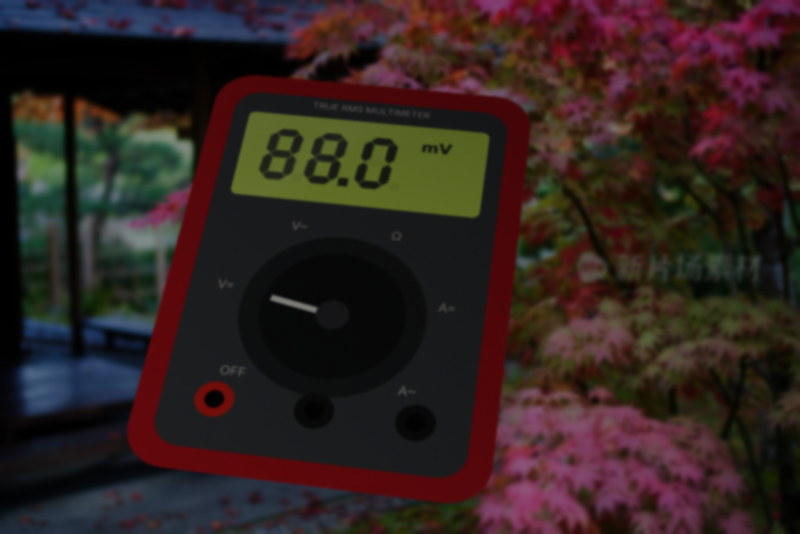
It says 88.0 mV
